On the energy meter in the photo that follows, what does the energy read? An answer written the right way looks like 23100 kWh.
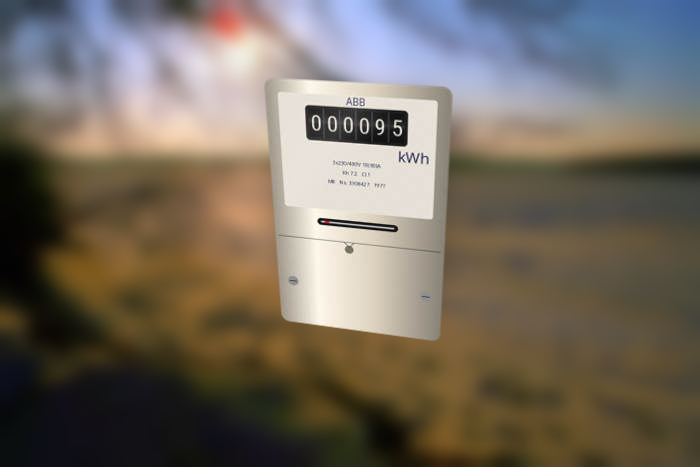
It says 95 kWh
